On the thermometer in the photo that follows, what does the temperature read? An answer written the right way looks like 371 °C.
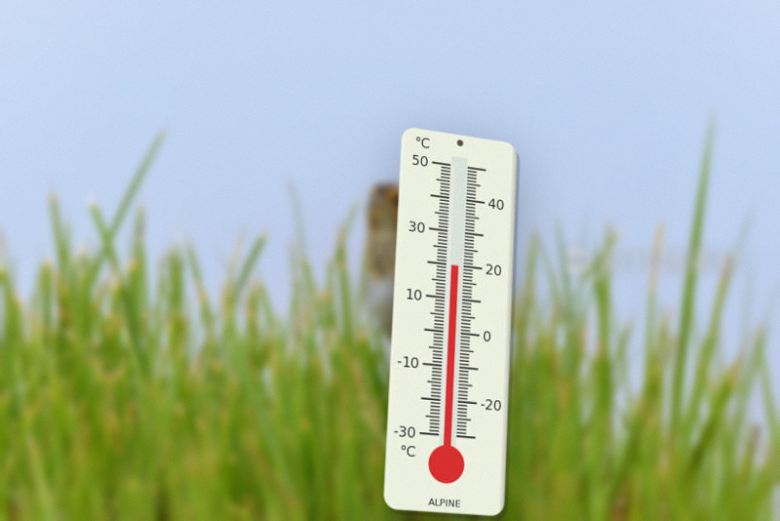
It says 20 °C
